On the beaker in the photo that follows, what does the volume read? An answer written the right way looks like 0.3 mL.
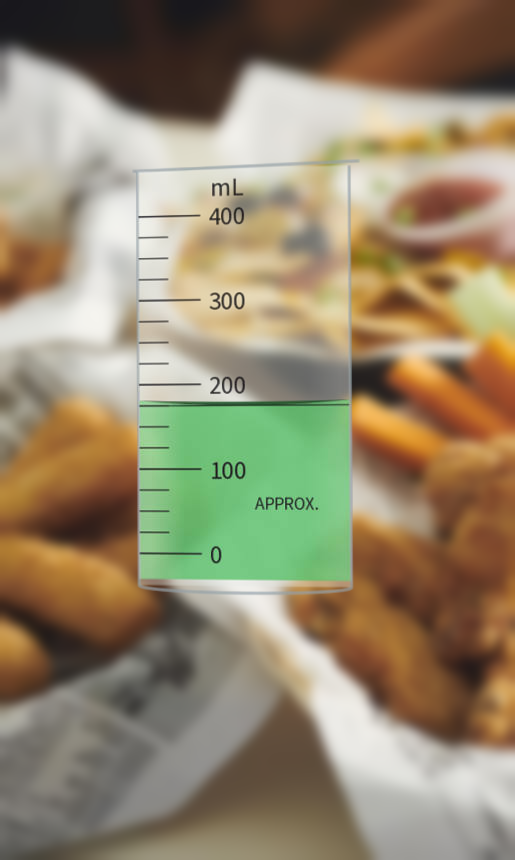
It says 175 mL
